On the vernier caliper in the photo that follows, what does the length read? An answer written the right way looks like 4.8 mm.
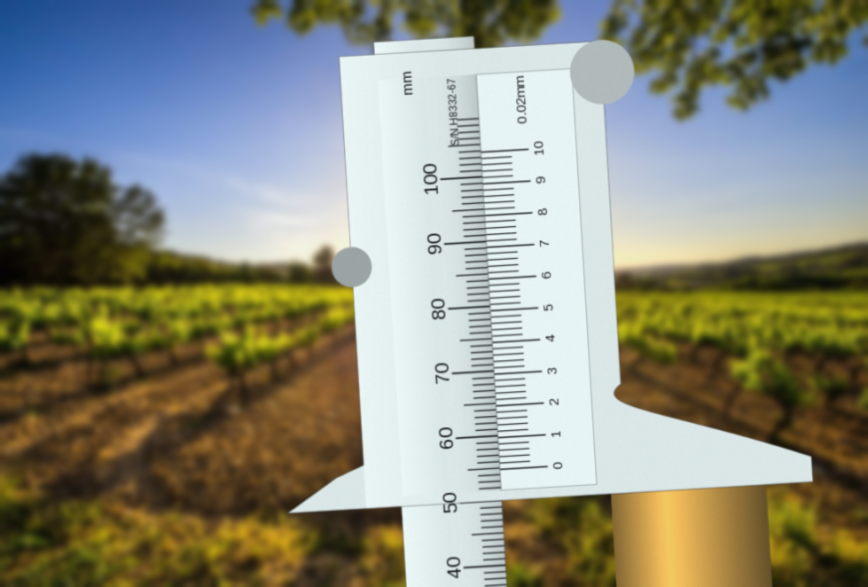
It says 54.8 mm
